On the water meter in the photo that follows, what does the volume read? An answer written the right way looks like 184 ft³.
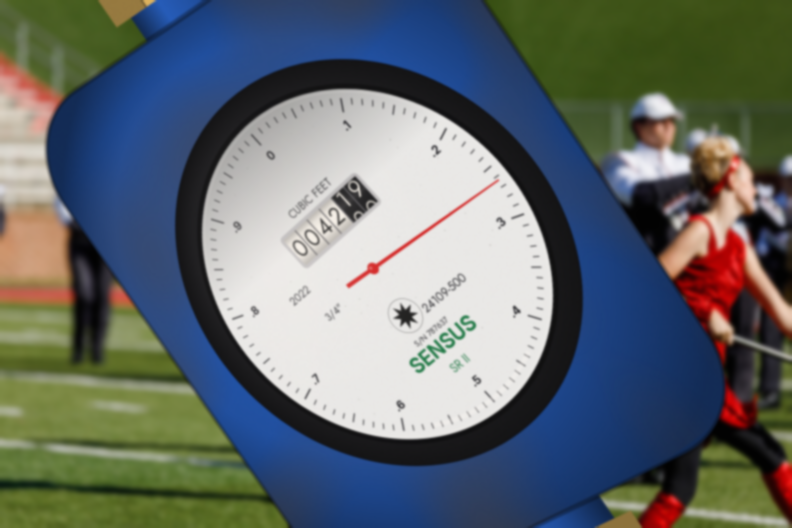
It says 4219.26 ft³
